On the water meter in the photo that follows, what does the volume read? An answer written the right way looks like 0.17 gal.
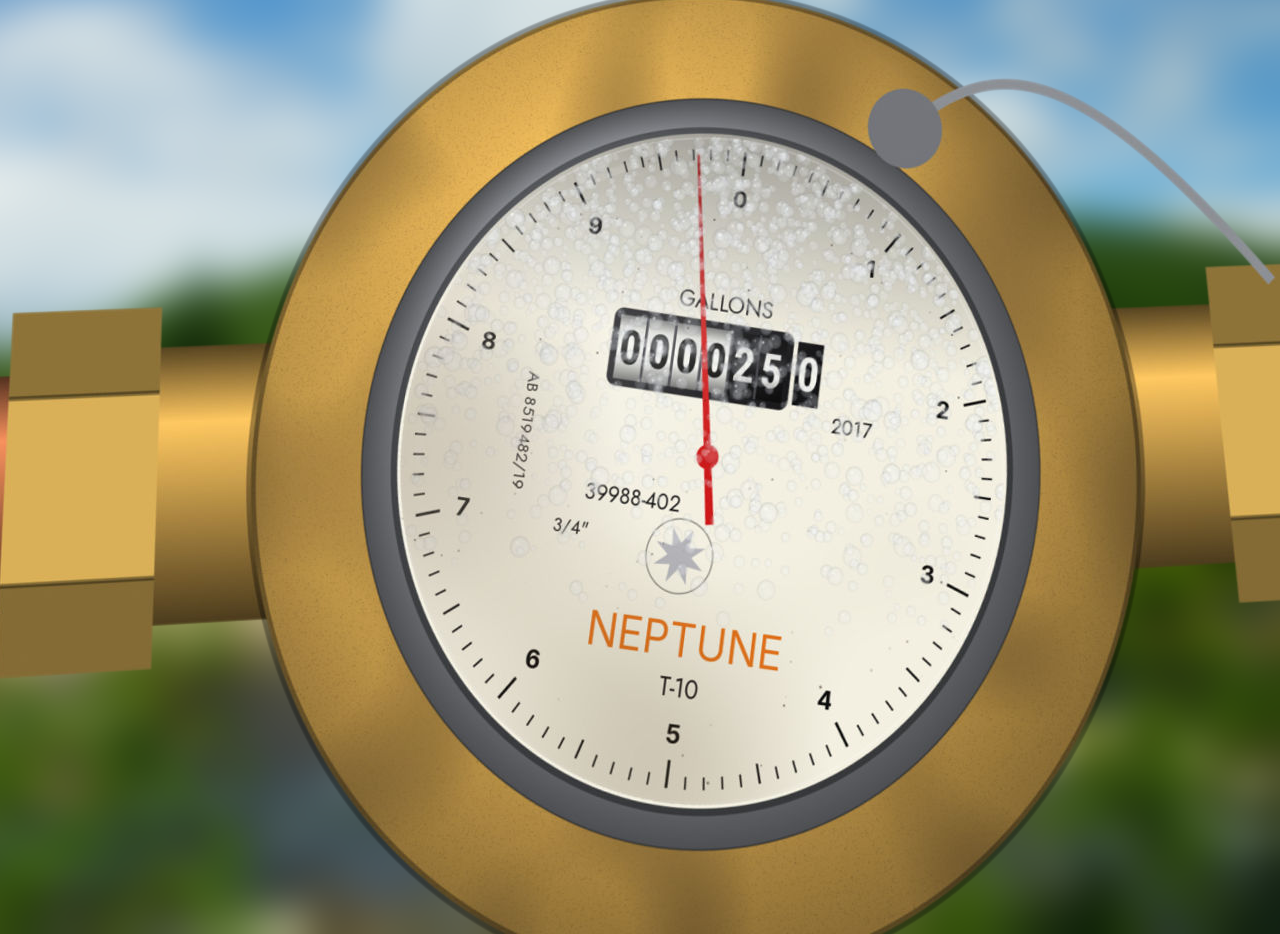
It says 249.7 gal
